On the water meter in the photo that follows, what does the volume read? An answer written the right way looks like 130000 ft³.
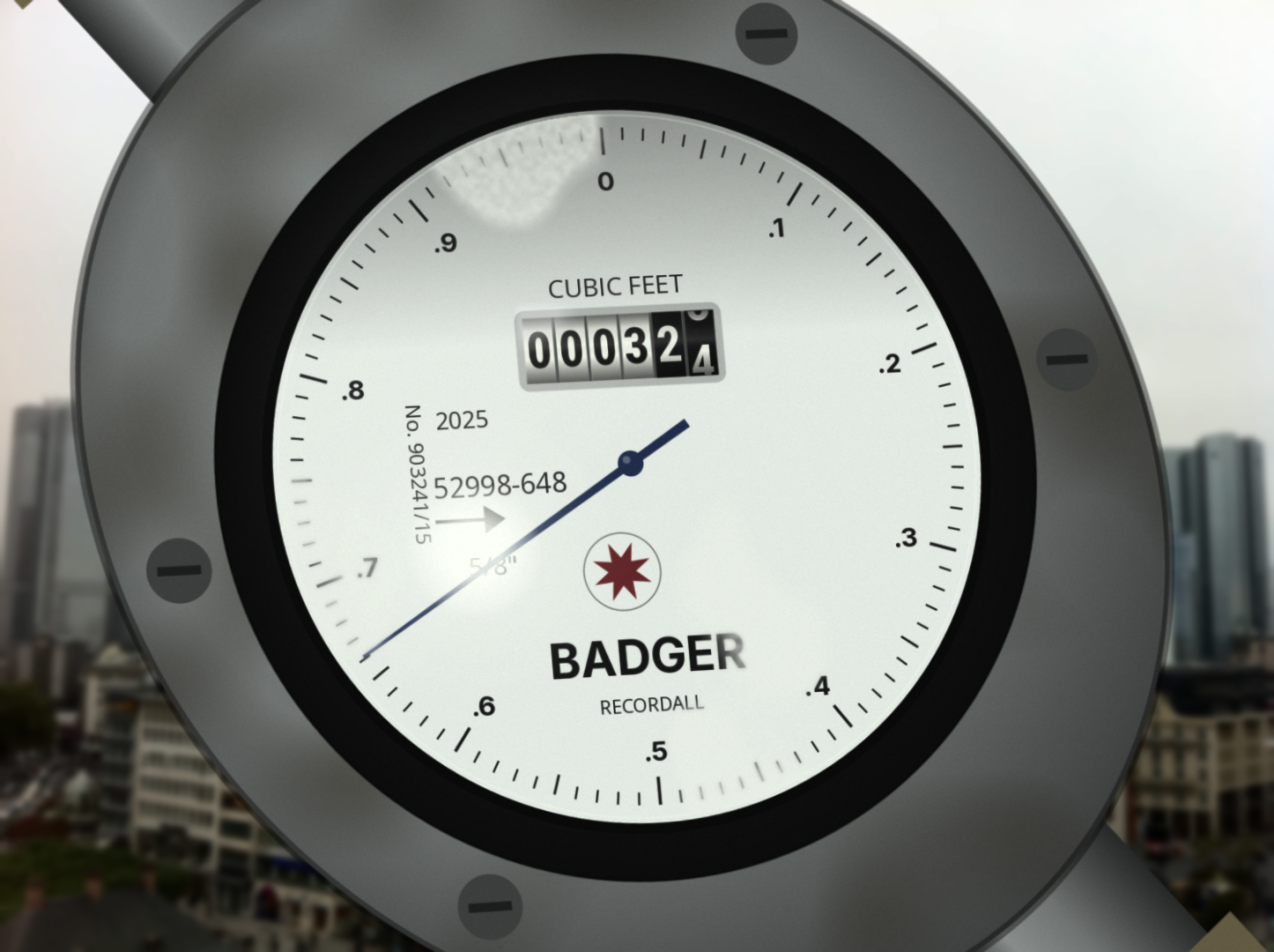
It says 323.66 ft³
